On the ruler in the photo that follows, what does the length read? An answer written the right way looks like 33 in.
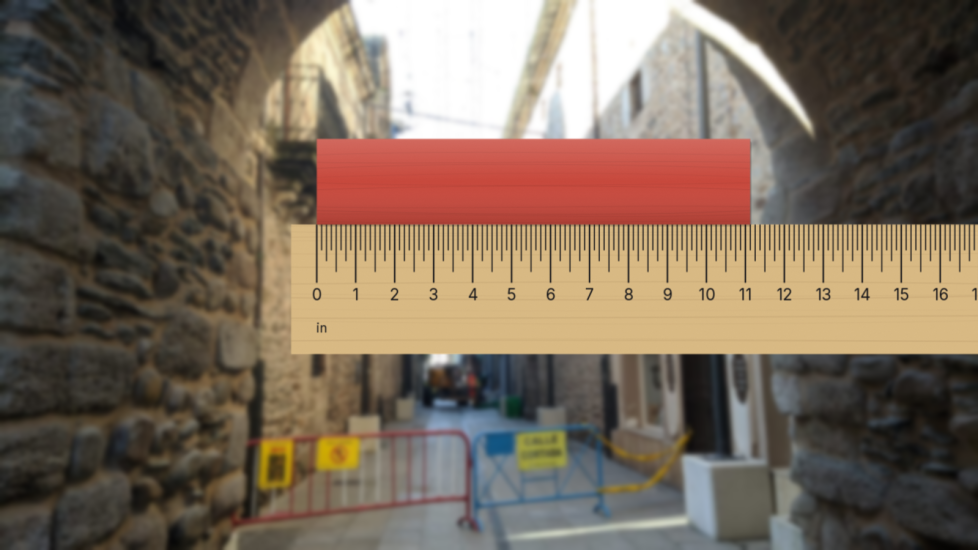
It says 11.125 in
